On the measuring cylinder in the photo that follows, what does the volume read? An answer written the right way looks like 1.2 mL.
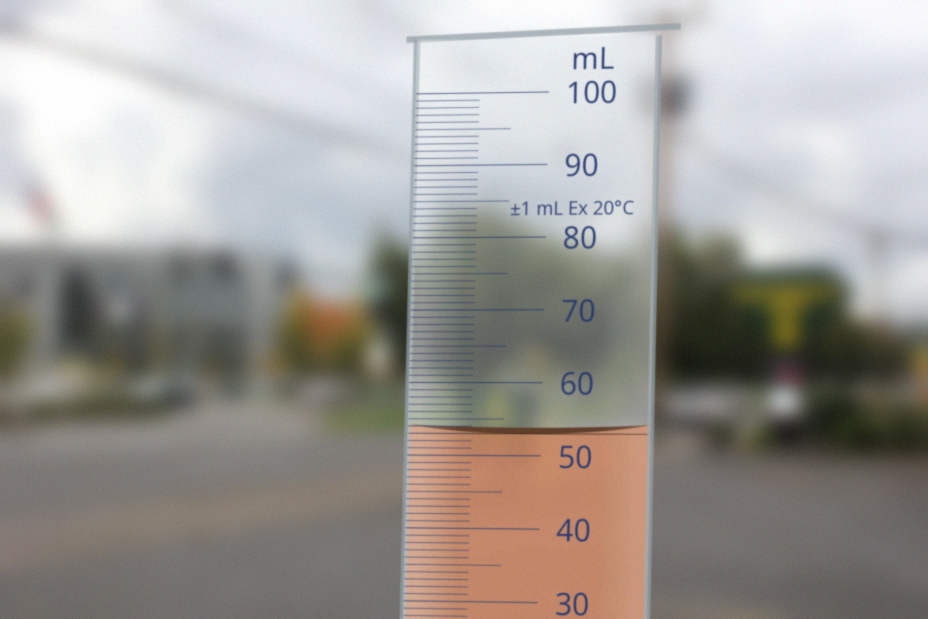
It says 53 mL
